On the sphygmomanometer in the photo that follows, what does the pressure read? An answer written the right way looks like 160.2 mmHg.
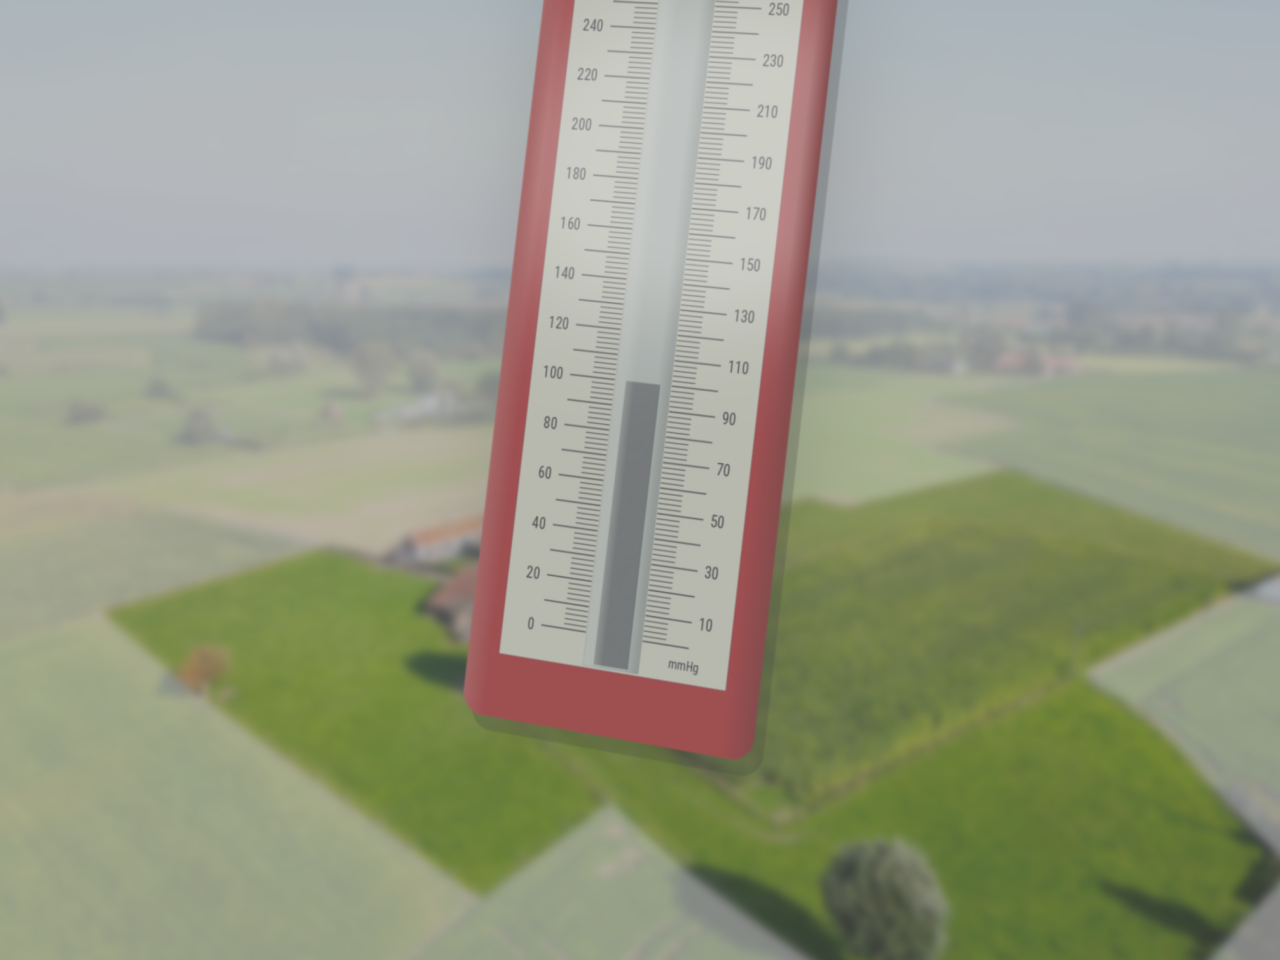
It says 100 mmHg
